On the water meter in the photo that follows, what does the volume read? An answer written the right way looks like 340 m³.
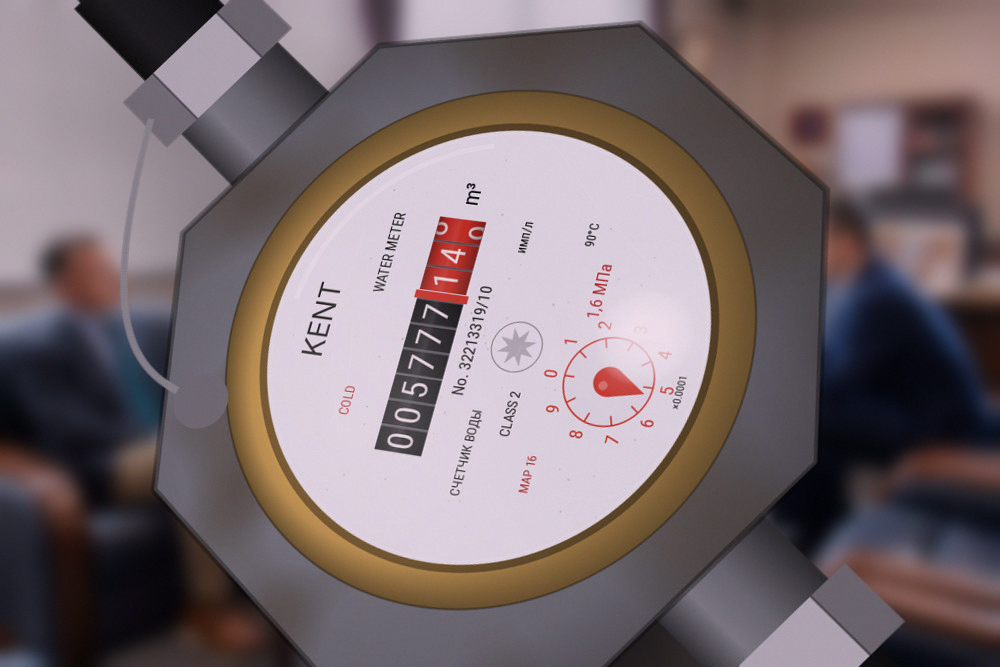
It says 5777.1485 m³
